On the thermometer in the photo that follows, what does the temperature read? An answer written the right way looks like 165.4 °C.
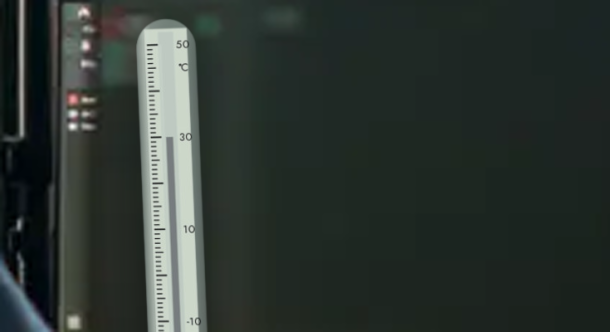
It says 30 °C
